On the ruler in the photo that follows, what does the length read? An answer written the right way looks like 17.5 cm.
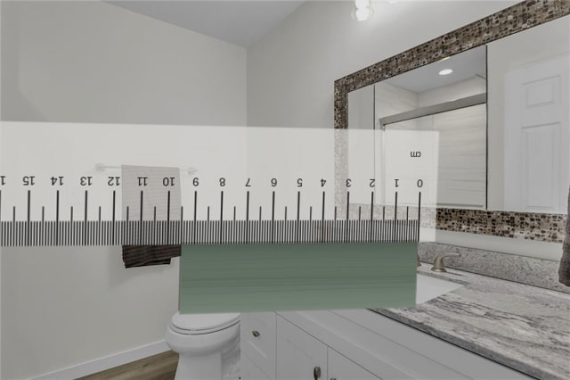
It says 9.5 cm
